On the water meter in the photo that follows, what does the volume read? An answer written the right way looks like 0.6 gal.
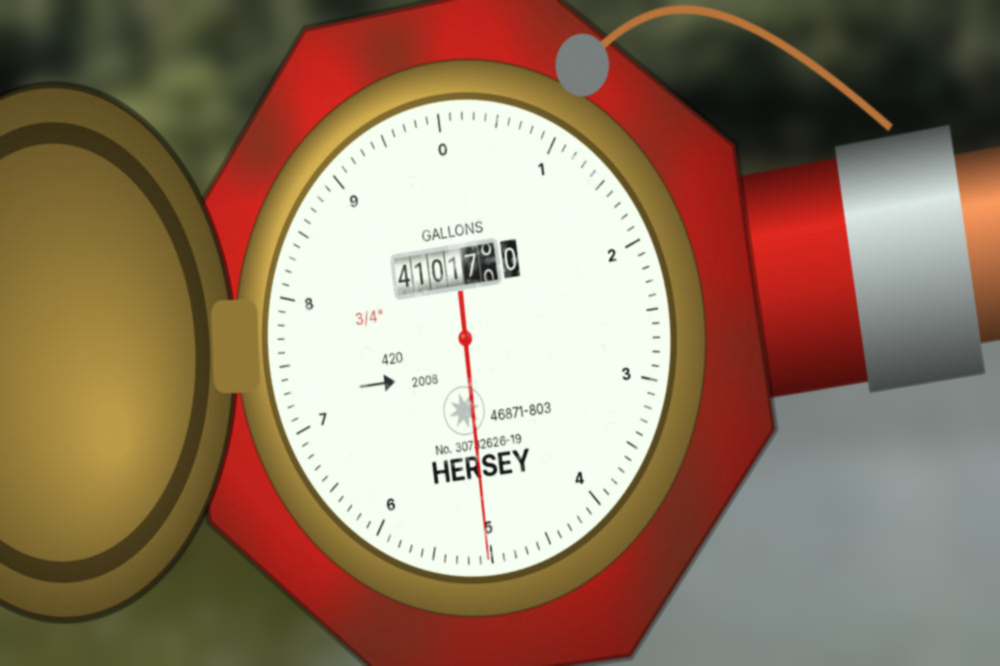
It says 4101785.0 gal
